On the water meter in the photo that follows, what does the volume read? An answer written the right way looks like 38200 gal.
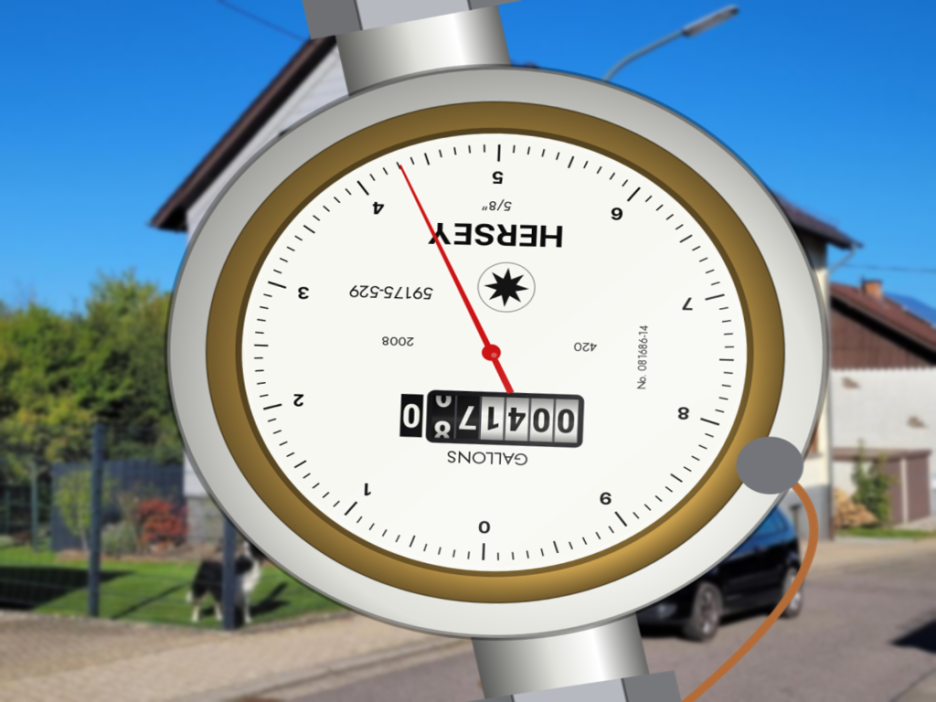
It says 41784.3 gal
